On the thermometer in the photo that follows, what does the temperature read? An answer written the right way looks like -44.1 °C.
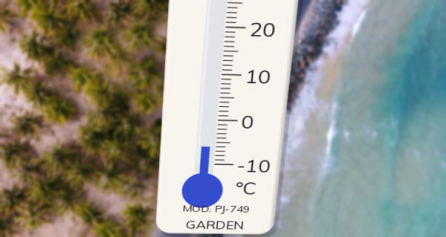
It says -6 °C
